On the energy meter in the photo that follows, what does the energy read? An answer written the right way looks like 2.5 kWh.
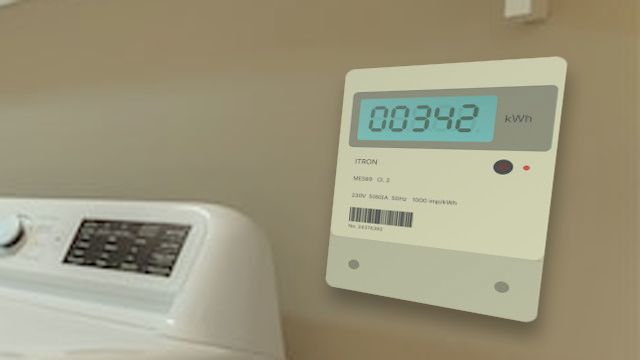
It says 342 kWh
